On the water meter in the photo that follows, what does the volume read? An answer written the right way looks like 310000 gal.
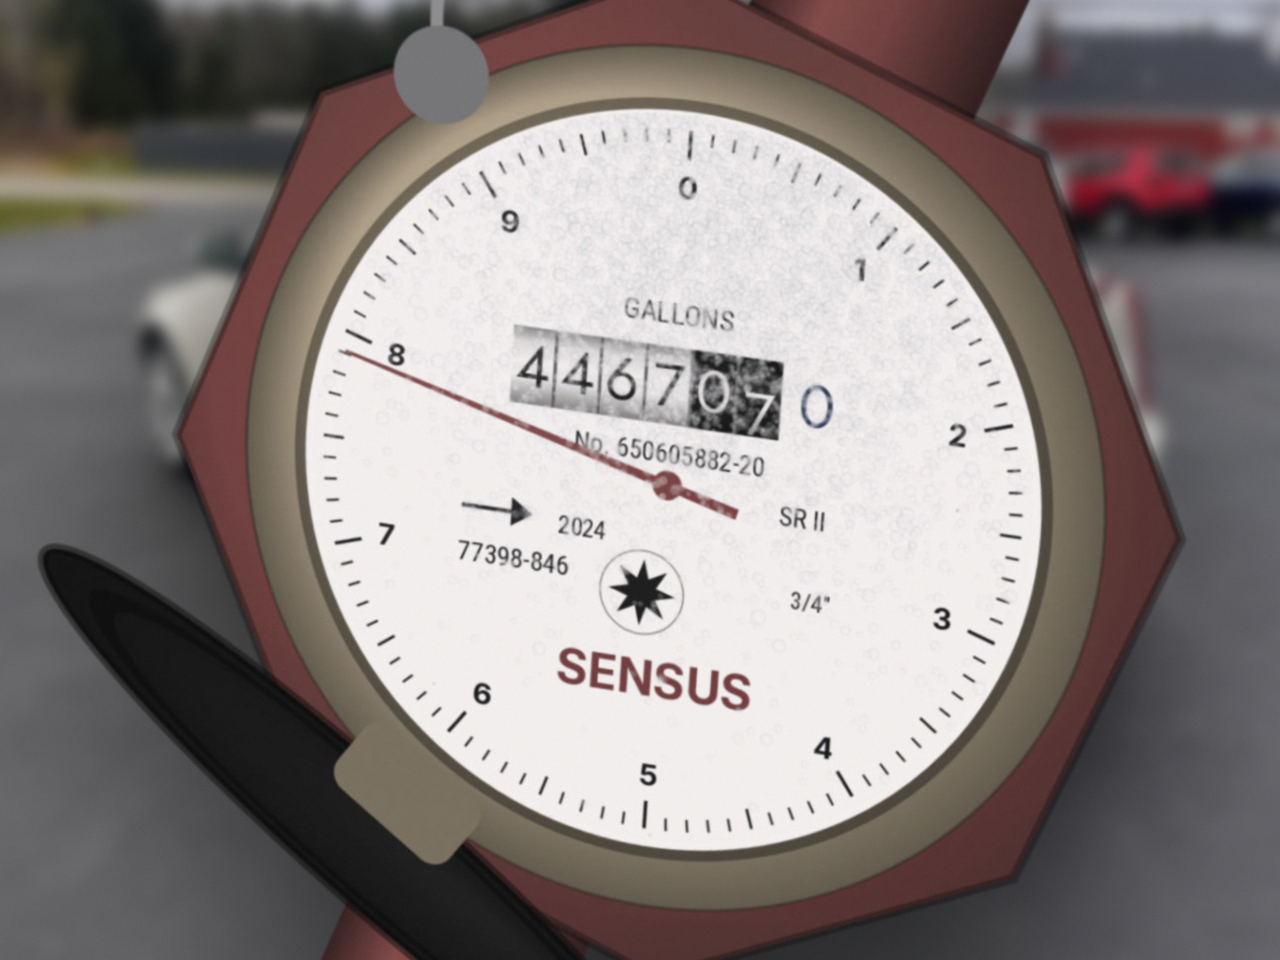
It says 4467067.9 gal
